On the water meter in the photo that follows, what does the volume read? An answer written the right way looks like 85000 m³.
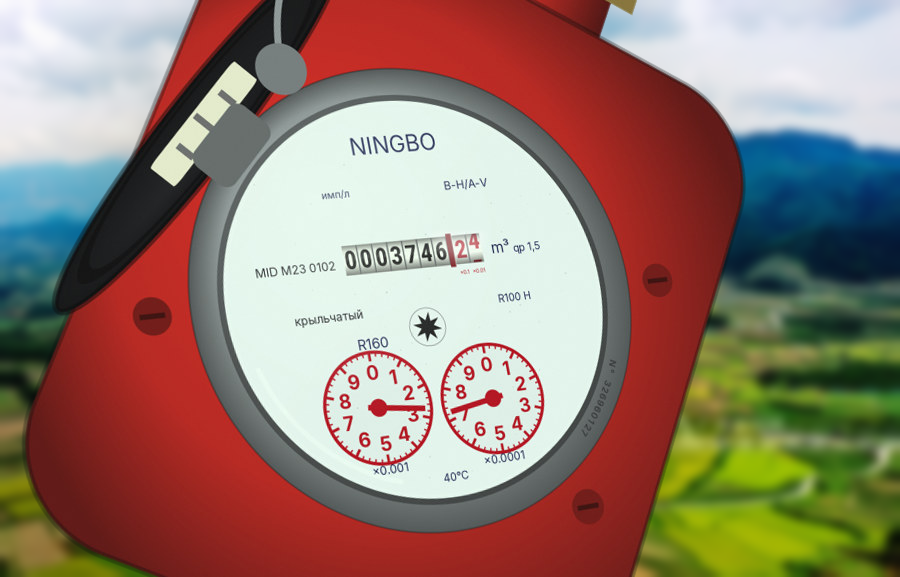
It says 3746.2427 m³
